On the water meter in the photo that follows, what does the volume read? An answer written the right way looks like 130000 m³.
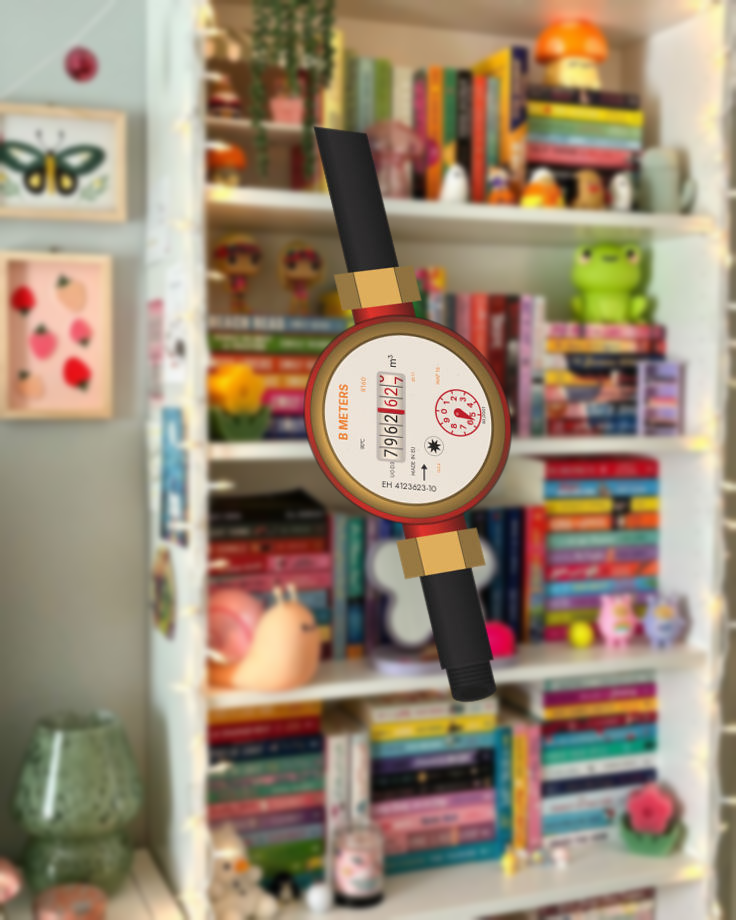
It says 7962.6265 m³
